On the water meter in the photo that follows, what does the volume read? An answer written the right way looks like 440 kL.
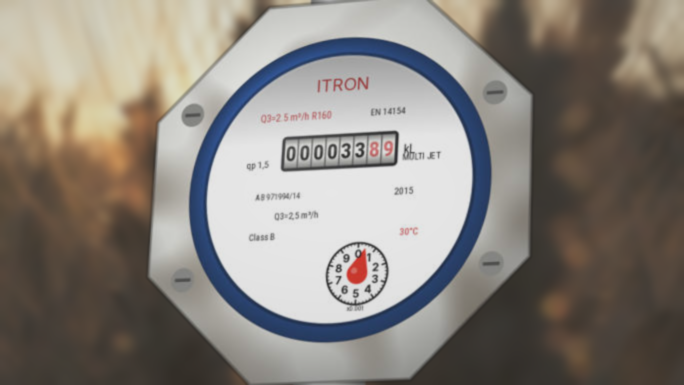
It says 33.890 kL
